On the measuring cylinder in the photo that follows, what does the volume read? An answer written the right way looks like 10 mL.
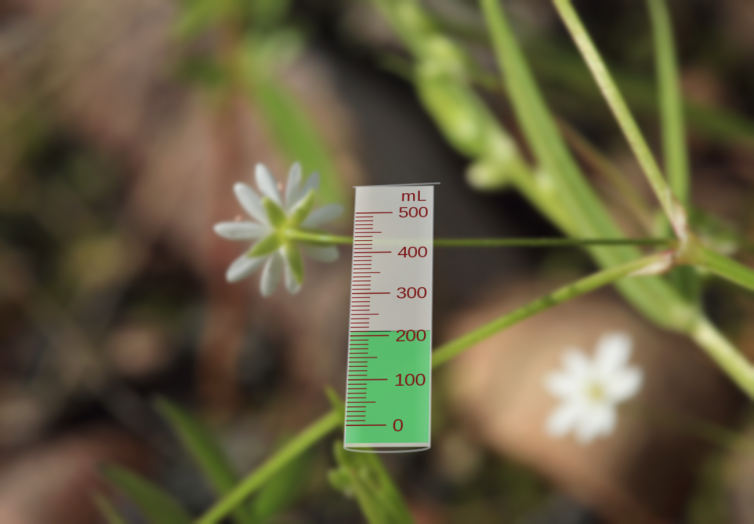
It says 210 mL
